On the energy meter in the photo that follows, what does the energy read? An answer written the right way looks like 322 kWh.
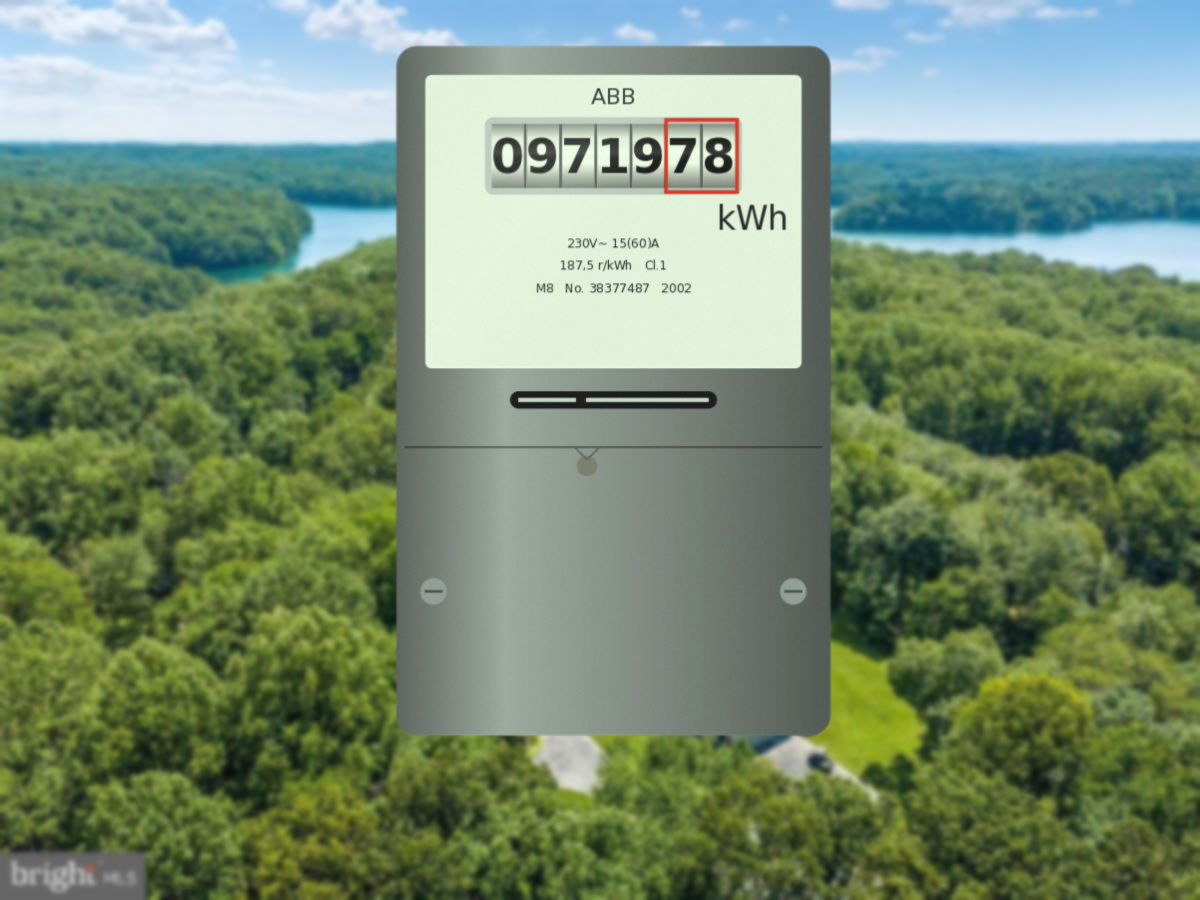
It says 9719.78 kWh
